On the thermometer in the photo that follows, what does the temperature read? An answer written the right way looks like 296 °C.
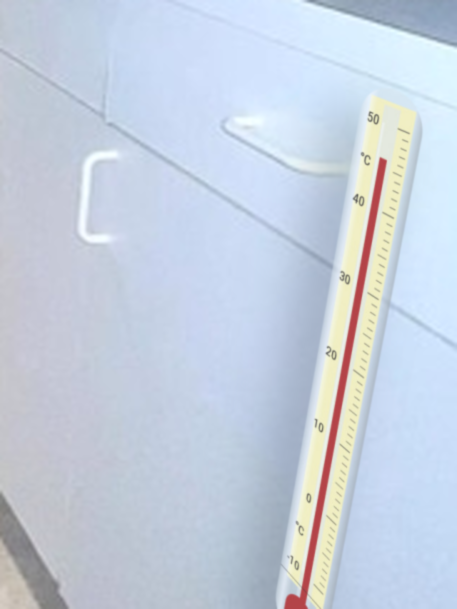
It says 46 °C
